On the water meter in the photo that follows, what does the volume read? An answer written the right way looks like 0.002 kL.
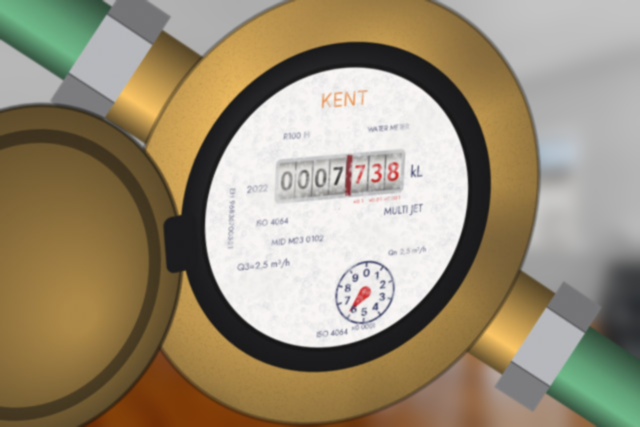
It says 7.7386 kL
